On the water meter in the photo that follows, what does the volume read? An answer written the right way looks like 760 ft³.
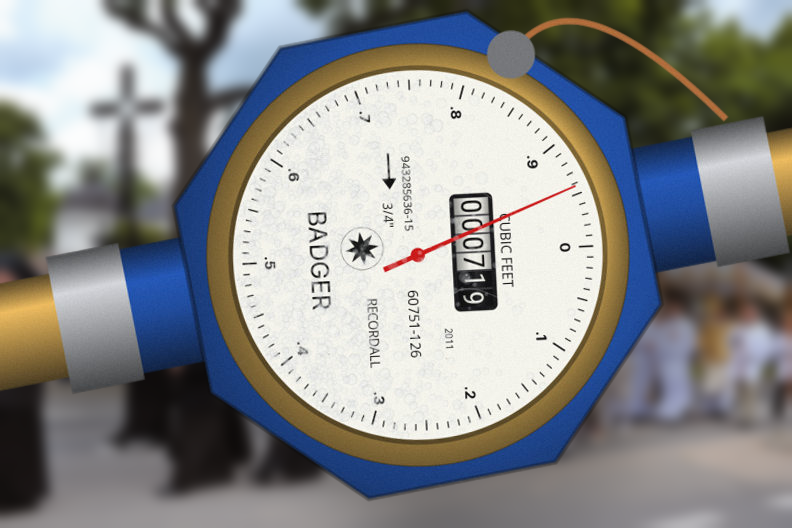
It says 718.94 ft³
